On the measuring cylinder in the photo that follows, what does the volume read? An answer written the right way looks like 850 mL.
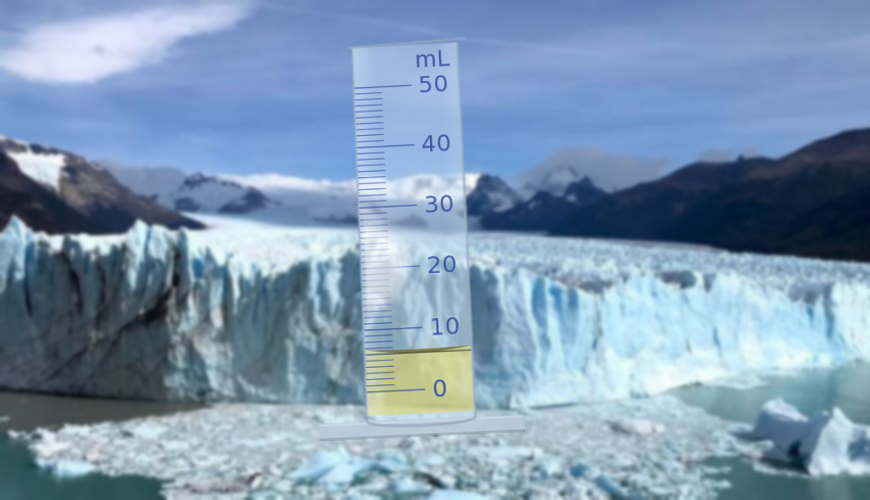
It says 6 mL
